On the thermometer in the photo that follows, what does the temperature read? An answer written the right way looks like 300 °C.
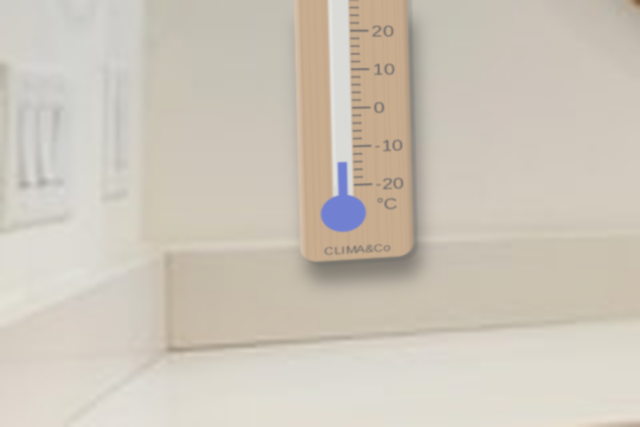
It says -14 °C
